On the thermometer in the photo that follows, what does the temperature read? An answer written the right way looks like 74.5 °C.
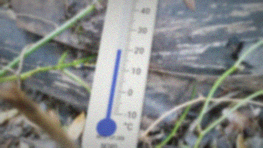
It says 20 °C
